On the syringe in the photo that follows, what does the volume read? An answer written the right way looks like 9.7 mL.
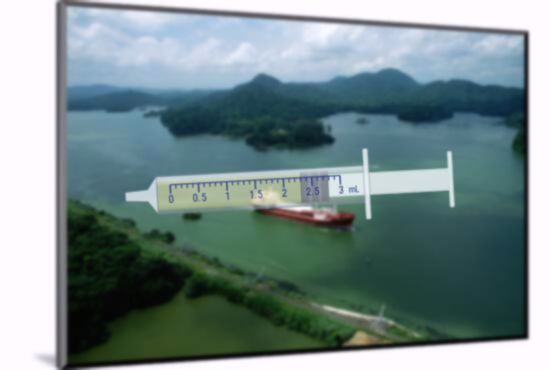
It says 2.3 mL
